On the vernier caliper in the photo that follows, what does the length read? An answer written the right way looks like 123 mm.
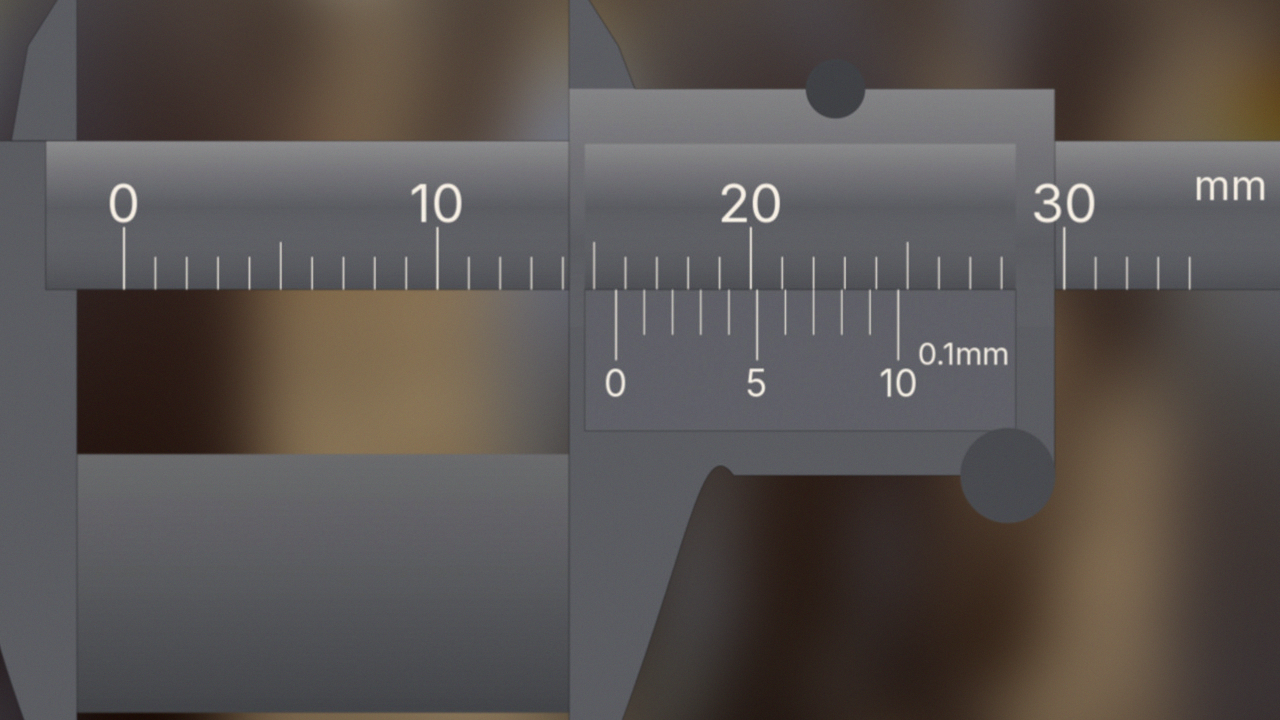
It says 15.7 mm
